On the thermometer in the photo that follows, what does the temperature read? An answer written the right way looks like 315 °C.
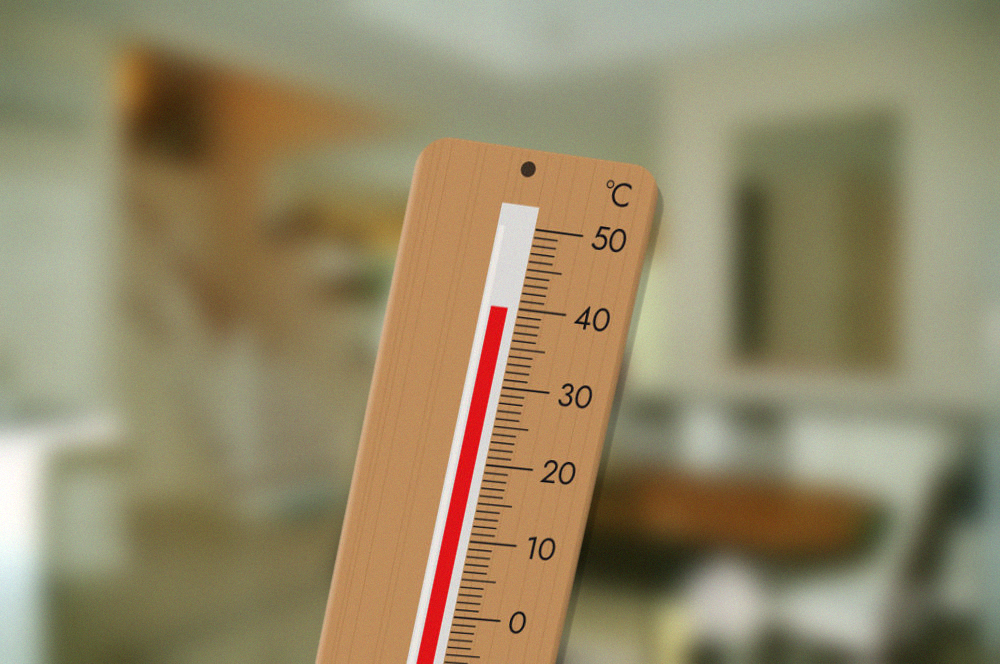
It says 40 °C
